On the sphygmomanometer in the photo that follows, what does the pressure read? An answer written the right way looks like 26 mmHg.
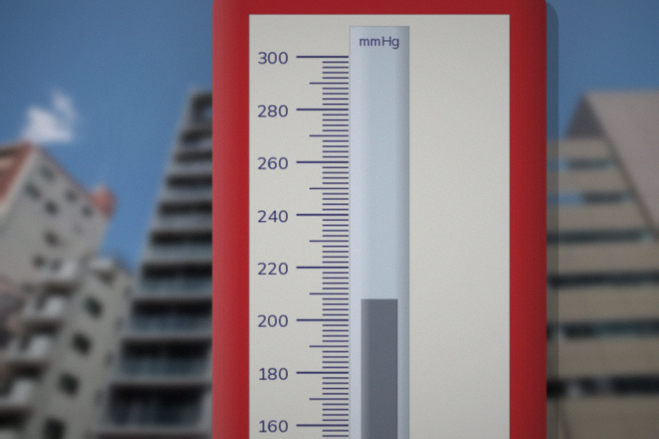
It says 208 mmHg
